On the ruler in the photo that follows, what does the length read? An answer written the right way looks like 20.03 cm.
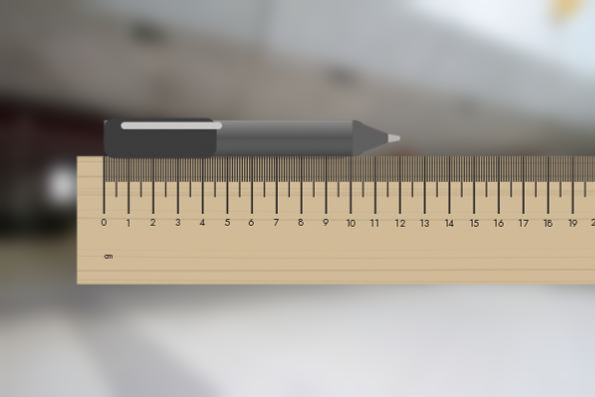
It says 12 cm
